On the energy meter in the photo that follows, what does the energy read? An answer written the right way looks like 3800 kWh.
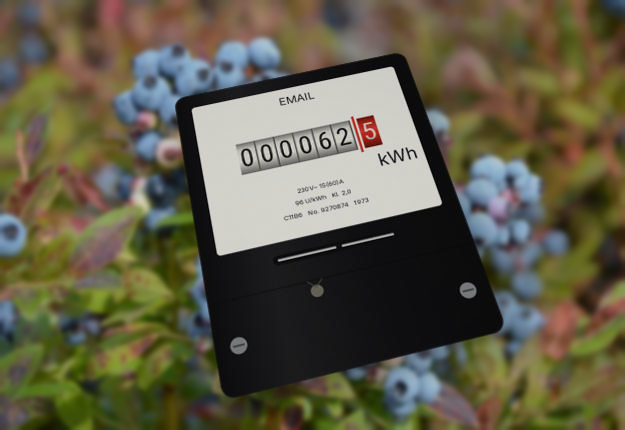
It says 62.5 kWh
